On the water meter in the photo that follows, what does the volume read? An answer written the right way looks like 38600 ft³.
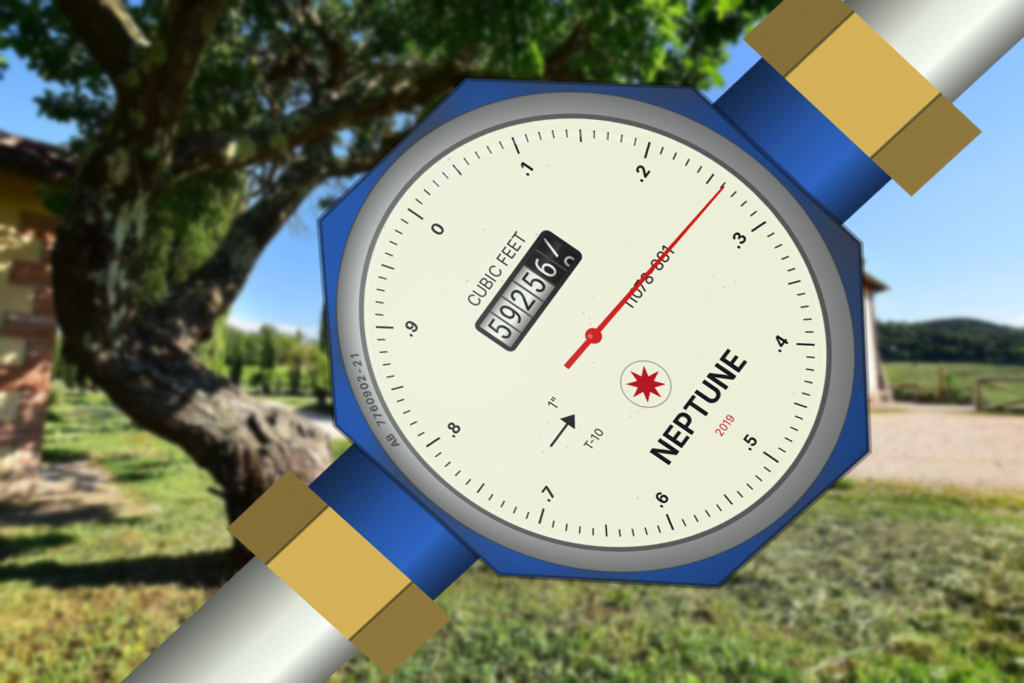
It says 592567.26 ft³
